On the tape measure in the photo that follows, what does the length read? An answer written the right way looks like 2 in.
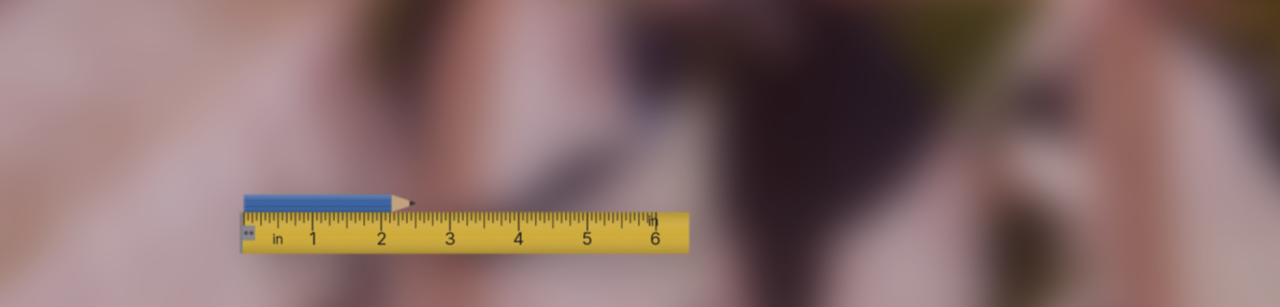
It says 2.5 in
